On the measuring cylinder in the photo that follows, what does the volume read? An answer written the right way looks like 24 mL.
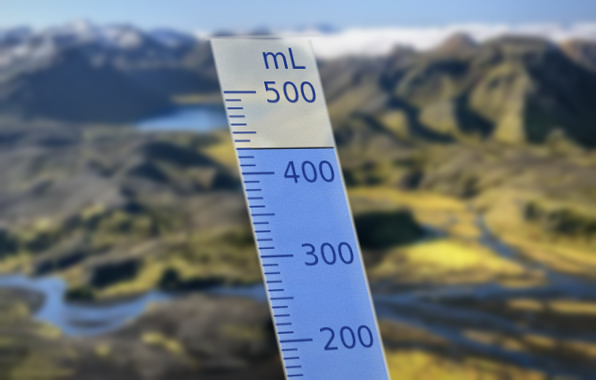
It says 430 mL
